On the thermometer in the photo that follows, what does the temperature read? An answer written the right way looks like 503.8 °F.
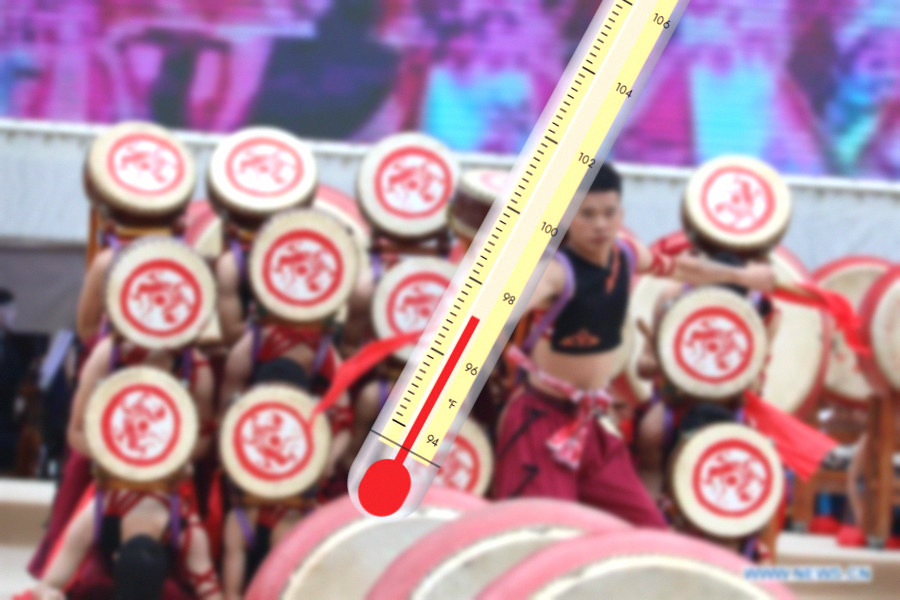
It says 97.2 °F
